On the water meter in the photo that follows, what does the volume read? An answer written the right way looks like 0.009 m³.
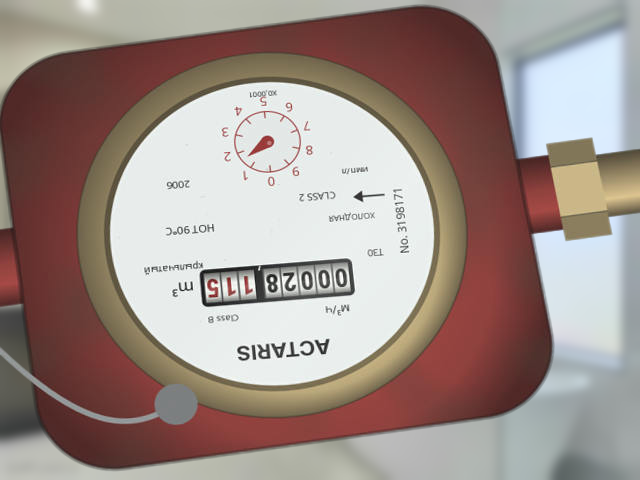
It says 28.1151 m³
